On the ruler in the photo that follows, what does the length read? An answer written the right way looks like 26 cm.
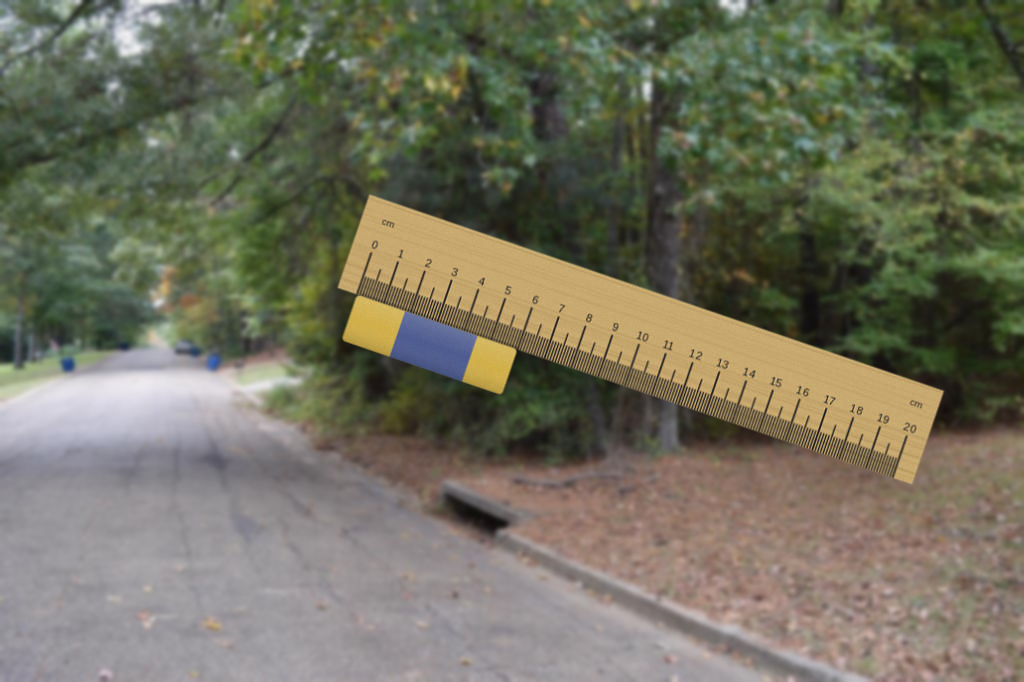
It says 6 cm
